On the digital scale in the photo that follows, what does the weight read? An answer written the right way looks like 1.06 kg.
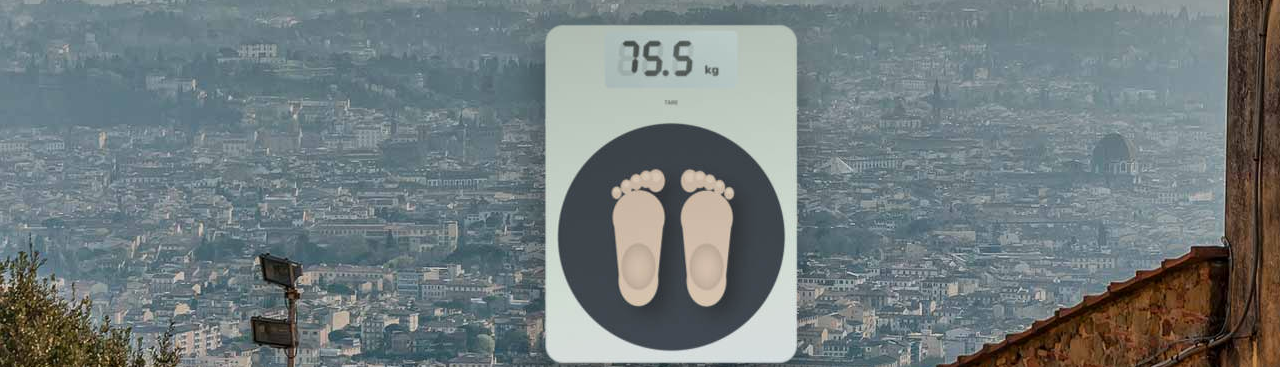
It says 75.5 kg
